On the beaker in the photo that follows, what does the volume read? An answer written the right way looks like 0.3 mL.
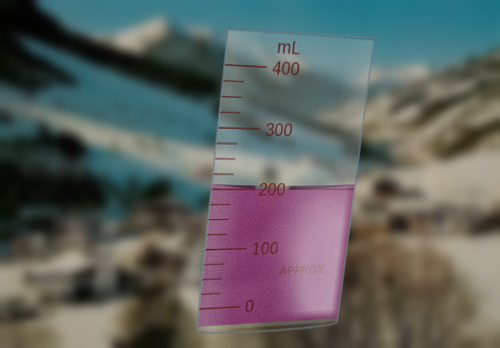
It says 200 mL
